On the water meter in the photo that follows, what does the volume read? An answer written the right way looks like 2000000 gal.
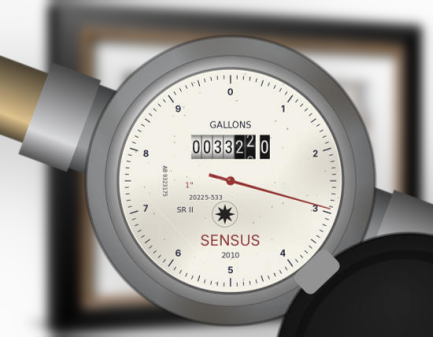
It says 33222.9 gal
